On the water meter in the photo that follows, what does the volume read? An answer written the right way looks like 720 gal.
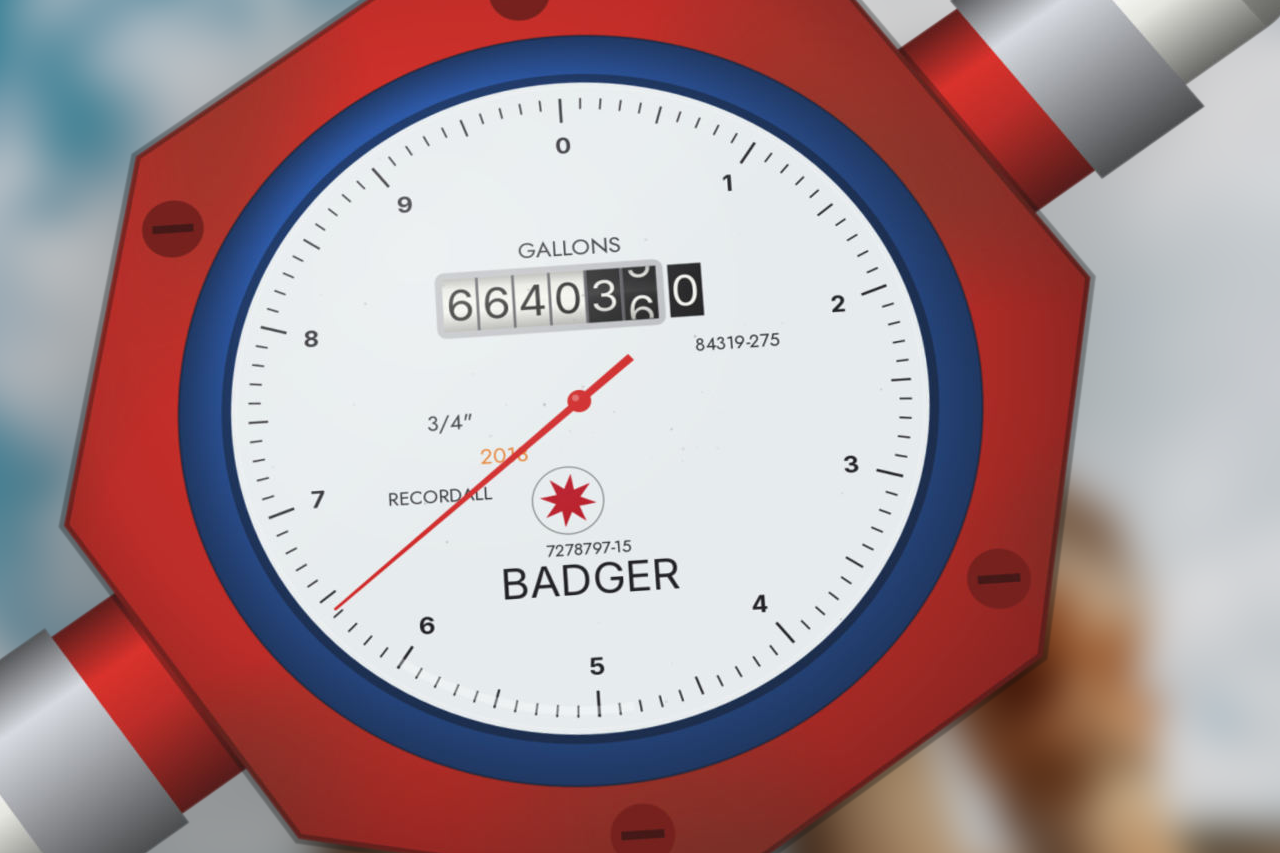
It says 6640356.4 gal
